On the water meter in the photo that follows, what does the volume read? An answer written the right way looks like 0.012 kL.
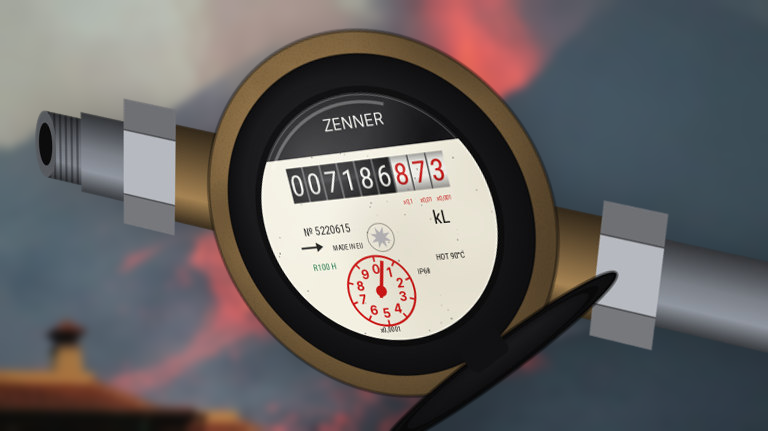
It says 7186.8730 kL
